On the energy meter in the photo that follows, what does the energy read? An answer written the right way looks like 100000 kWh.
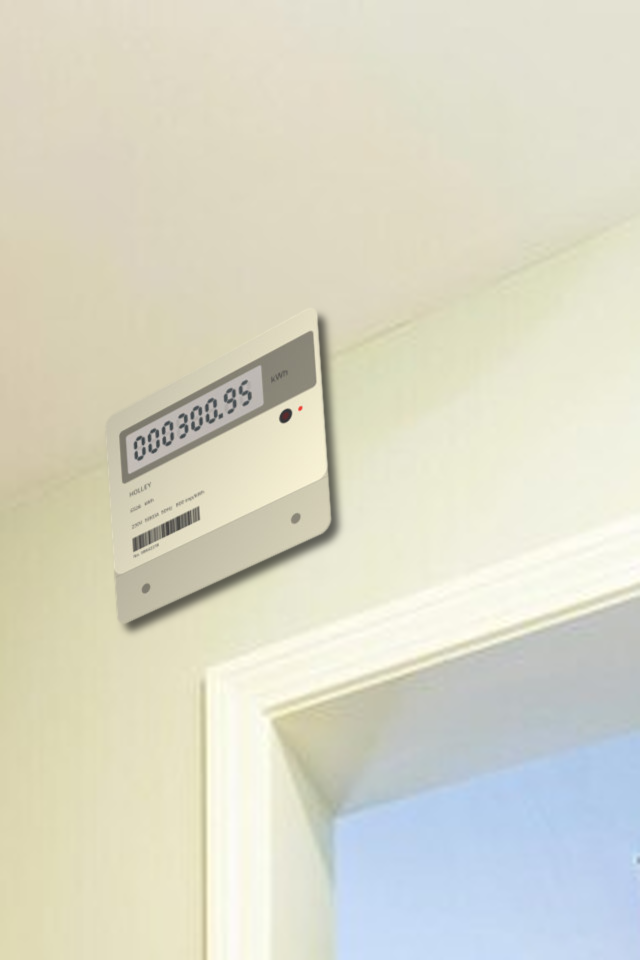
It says 300.95 kWh
